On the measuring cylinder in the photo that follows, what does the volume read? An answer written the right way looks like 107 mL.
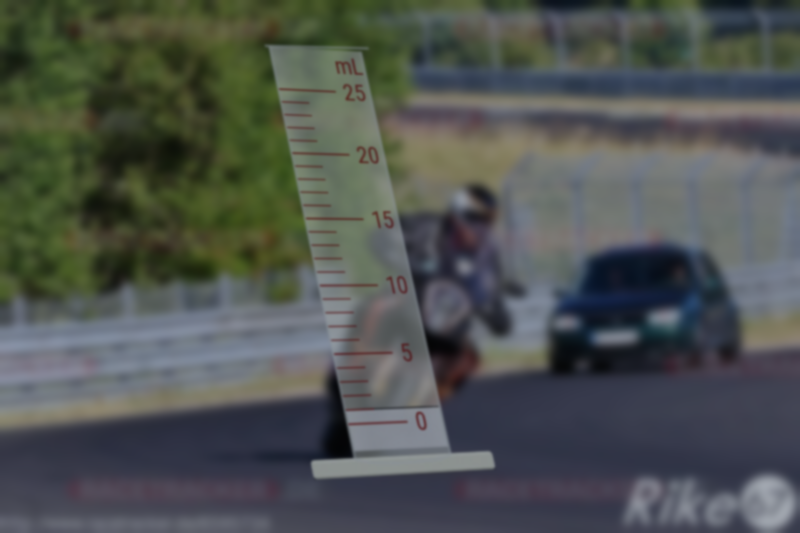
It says 1 mL
